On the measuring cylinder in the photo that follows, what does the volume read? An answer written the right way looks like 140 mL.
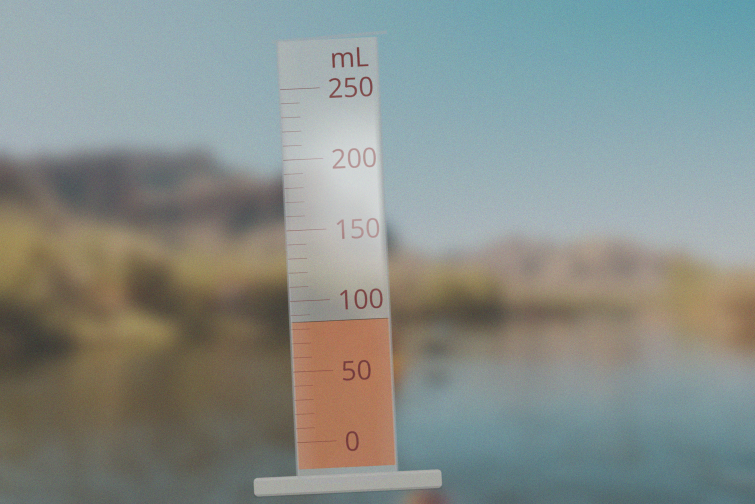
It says 85 mL
